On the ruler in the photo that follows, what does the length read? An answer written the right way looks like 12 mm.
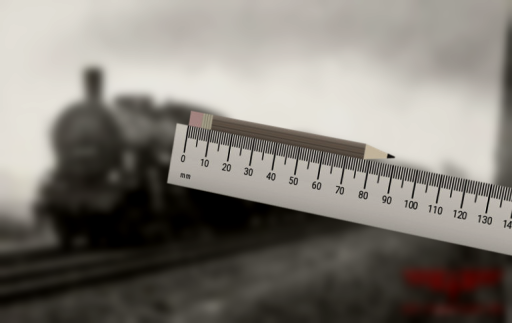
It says 90 mm
